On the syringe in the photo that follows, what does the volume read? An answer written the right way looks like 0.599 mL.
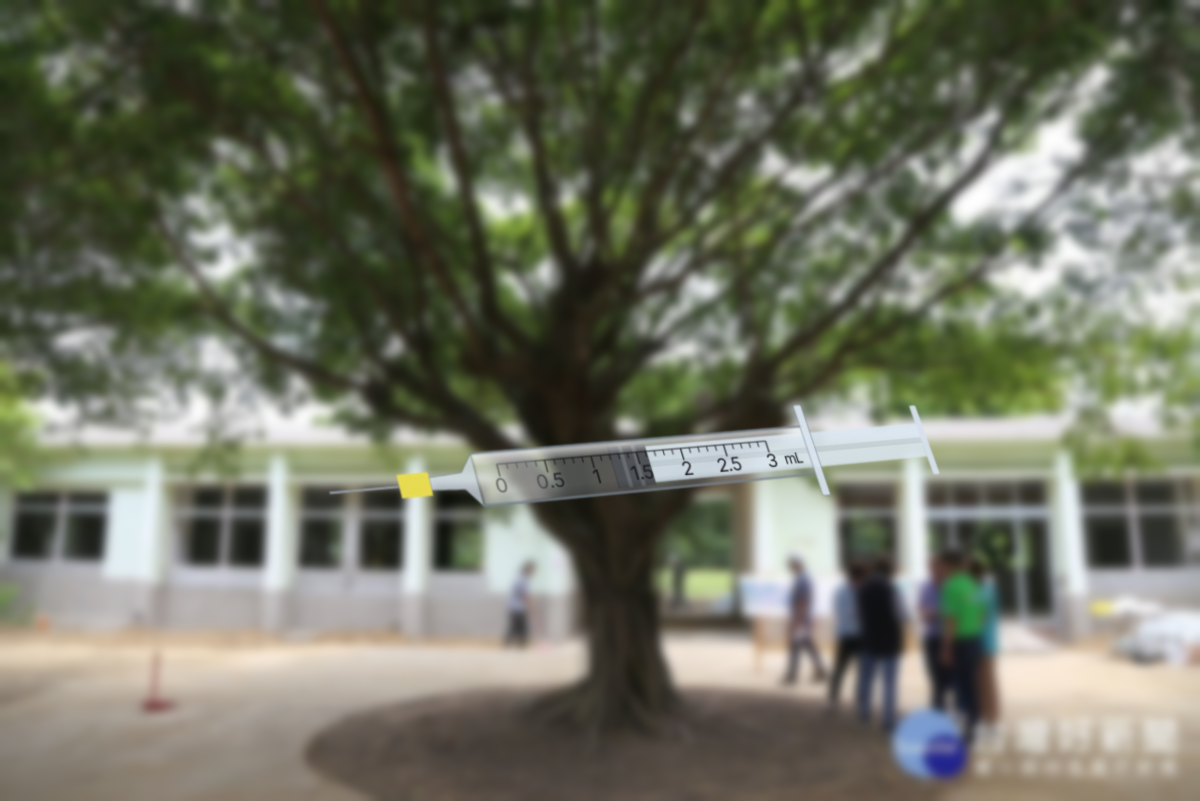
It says 1.2 mL
